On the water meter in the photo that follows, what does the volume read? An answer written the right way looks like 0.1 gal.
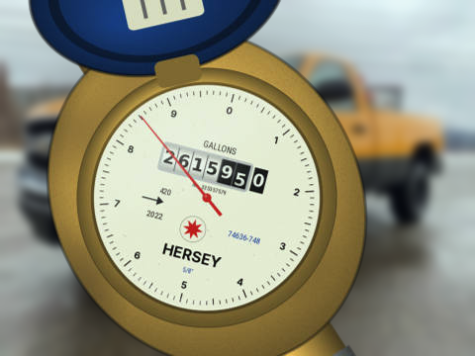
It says 2615948.5 gal
